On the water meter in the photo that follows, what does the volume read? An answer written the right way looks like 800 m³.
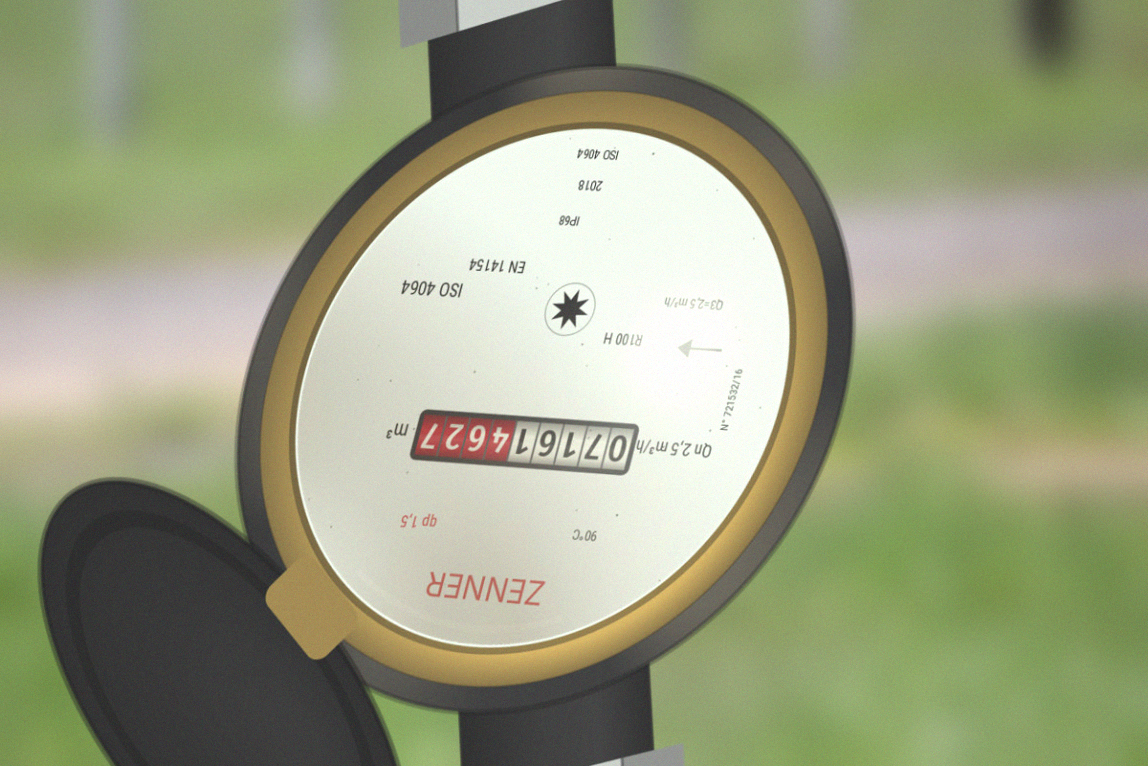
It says 7161.4627 m³
